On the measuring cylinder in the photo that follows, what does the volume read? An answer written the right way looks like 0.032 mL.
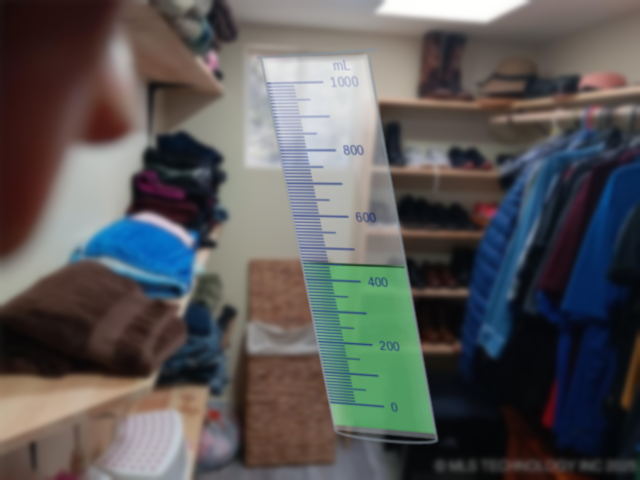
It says 450 mL
